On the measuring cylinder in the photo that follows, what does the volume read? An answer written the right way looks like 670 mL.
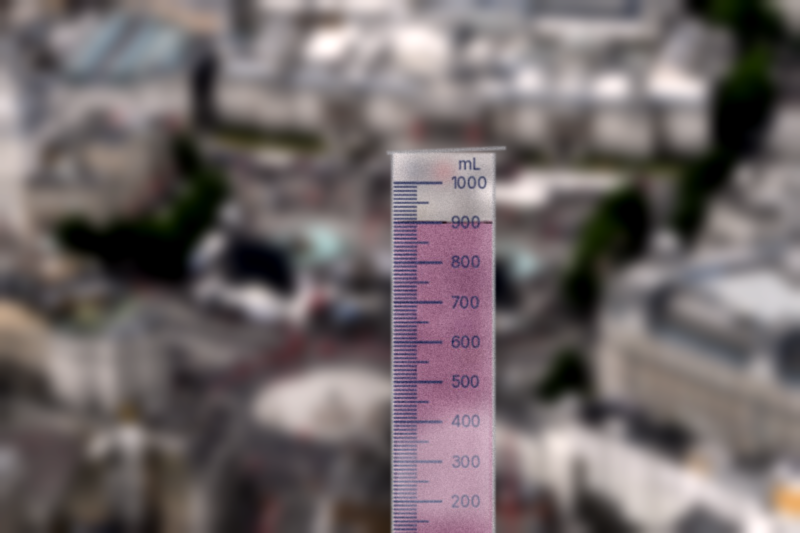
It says 900 mL
